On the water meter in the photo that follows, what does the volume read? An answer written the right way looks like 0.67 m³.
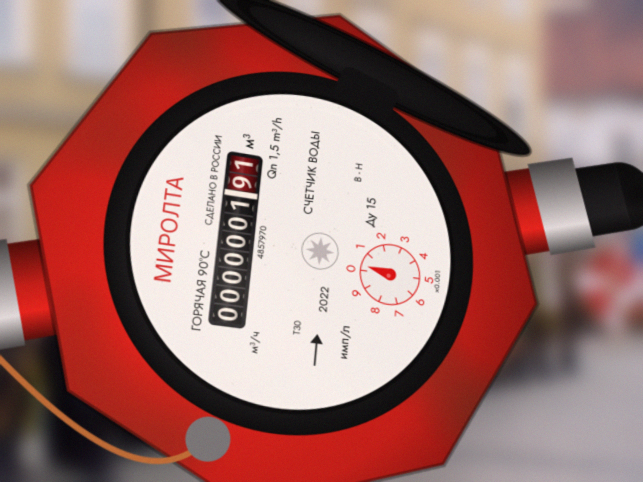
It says 1.910 m³
